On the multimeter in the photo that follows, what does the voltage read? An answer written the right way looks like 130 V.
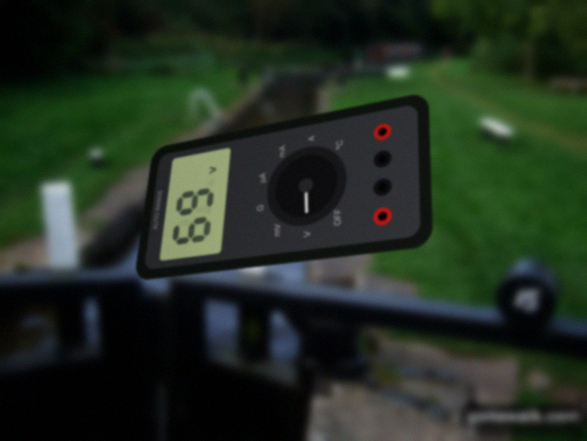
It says 69 V
